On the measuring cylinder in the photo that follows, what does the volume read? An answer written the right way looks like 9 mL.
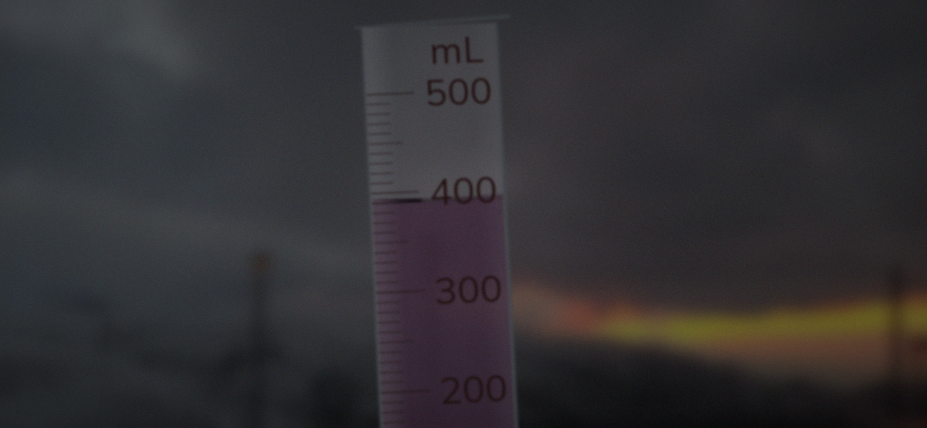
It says 390 mL
